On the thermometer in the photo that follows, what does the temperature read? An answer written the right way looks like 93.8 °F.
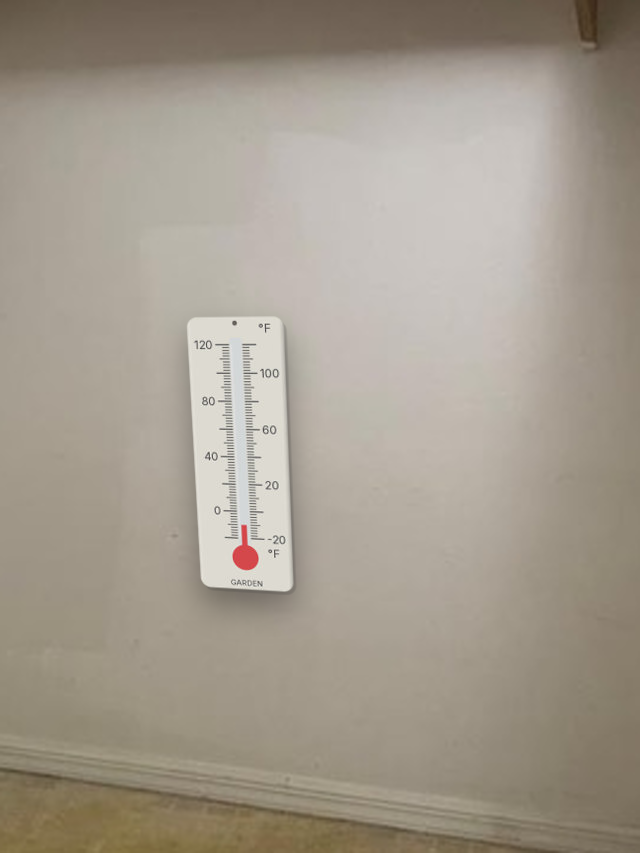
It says -10 °F
